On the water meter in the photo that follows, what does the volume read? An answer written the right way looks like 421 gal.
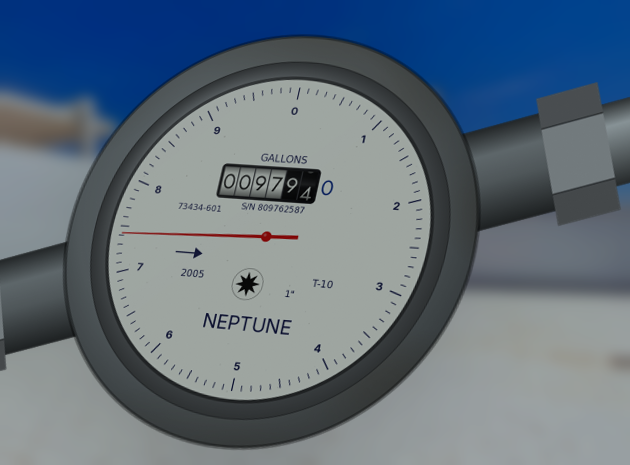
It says 97937.4 gal
